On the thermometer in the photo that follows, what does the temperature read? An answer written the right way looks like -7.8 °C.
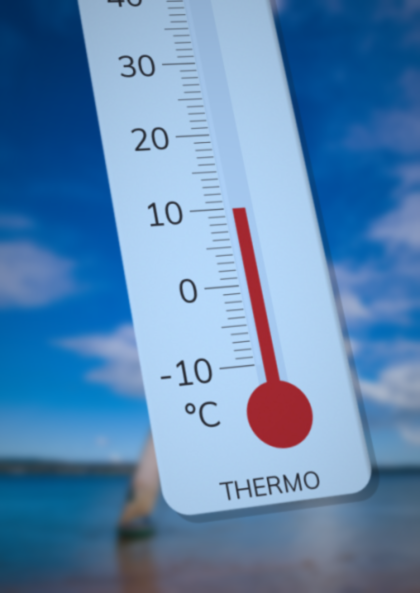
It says 10 °C
